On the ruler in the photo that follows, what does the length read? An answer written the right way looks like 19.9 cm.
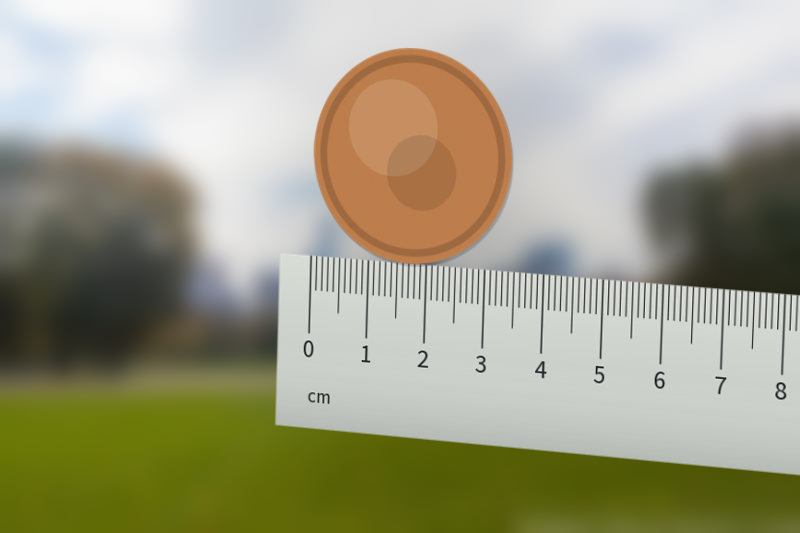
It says 3.4 cm
